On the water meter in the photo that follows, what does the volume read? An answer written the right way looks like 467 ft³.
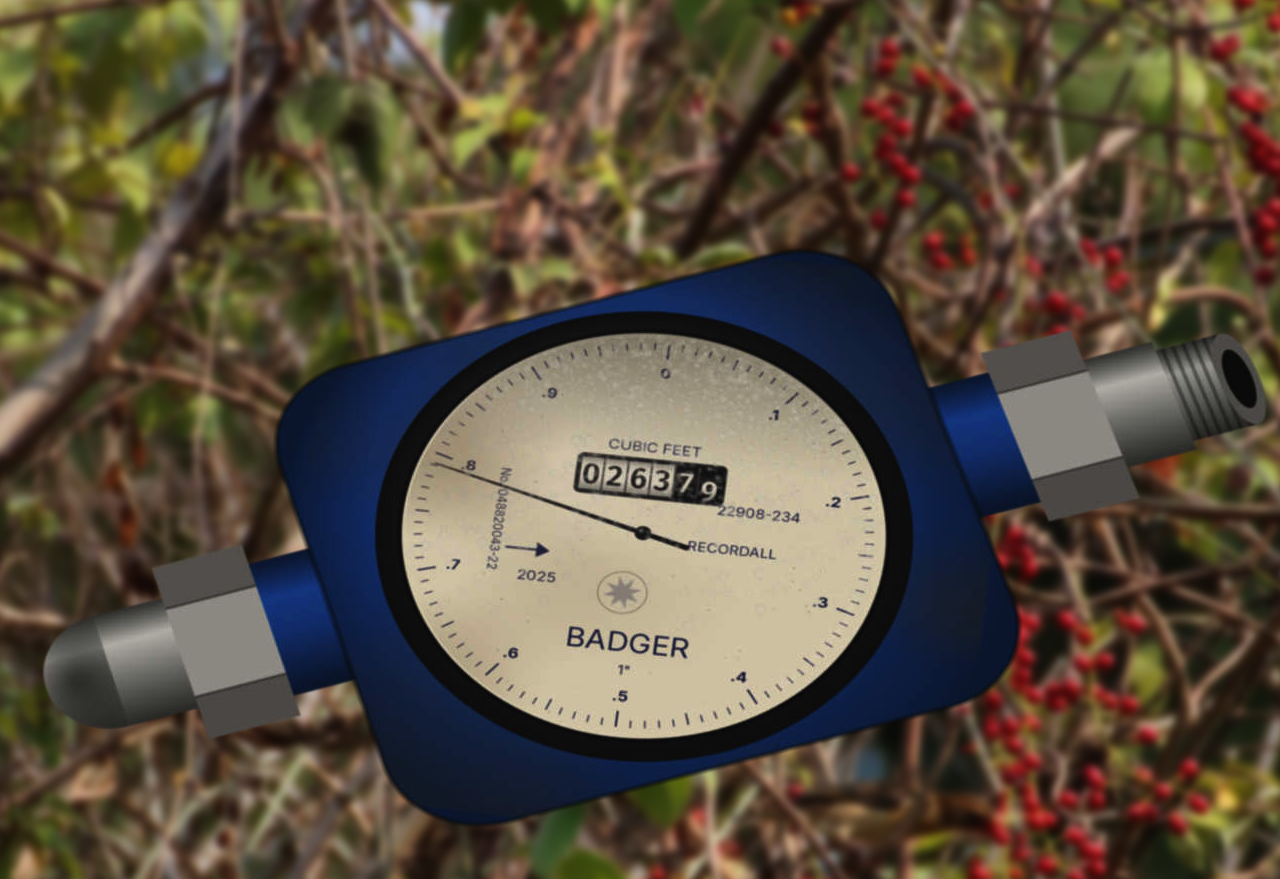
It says 26378.79 ft³
